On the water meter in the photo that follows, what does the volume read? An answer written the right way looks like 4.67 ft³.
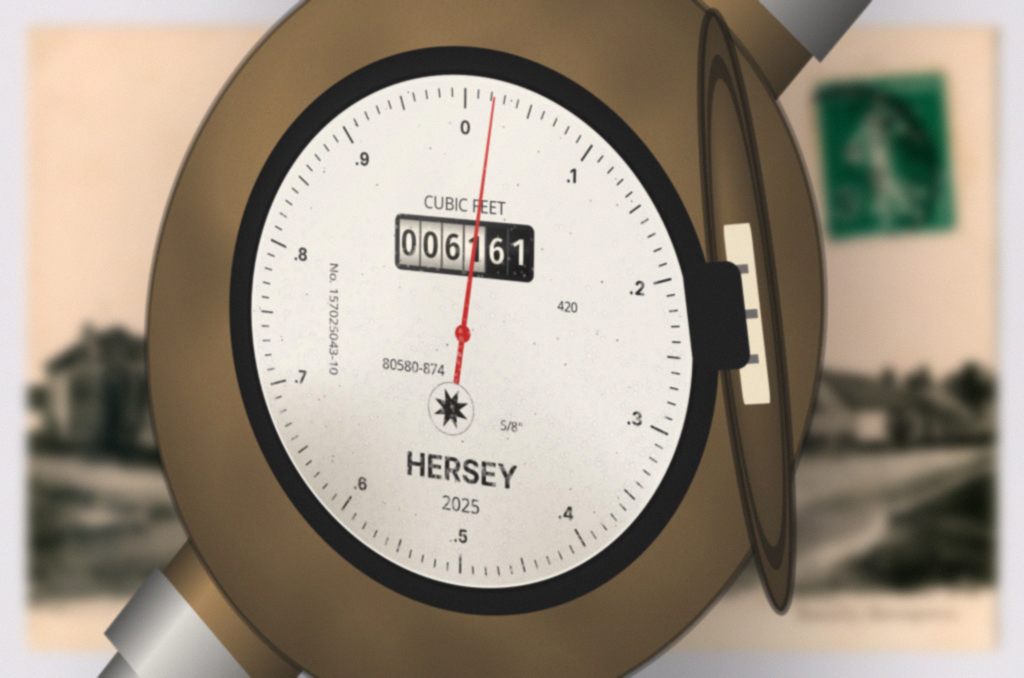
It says 6161.02 ft³
